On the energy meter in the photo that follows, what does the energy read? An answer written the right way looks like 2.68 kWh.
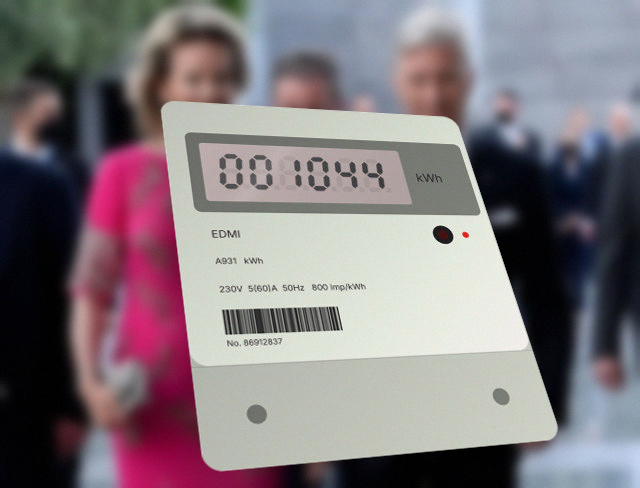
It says 1044 kWh
